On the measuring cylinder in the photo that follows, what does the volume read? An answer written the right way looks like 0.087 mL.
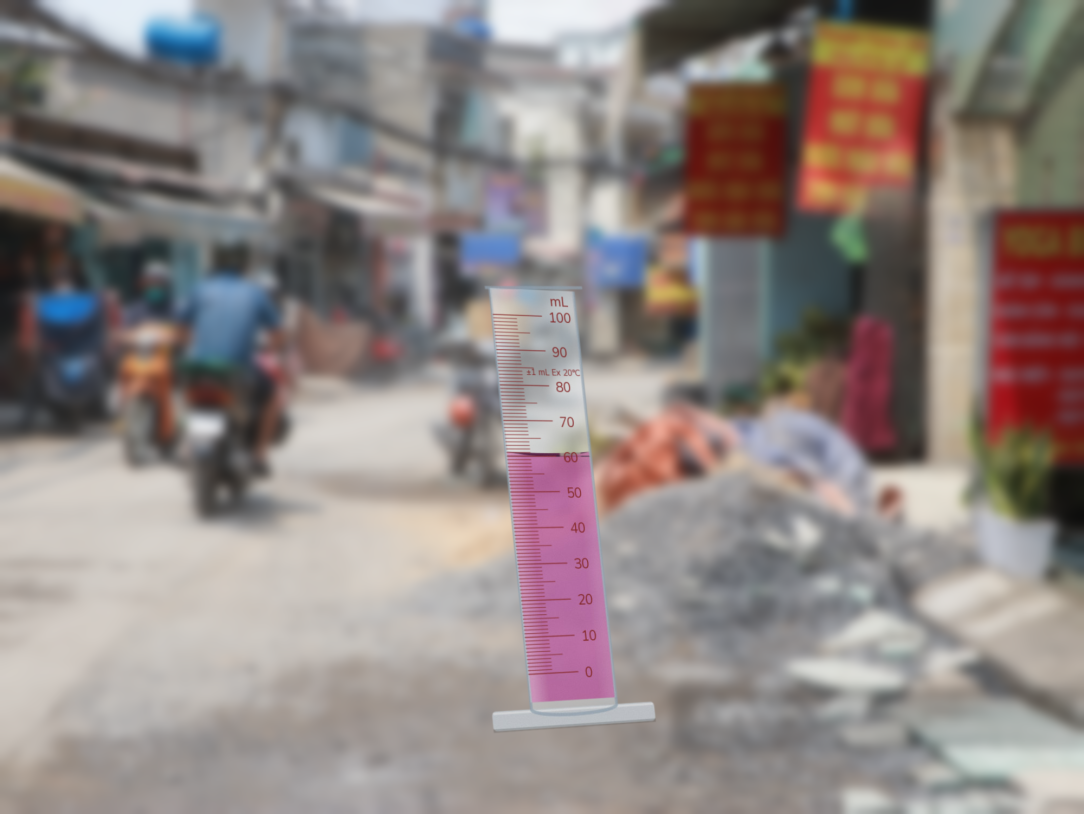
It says 60 mL
